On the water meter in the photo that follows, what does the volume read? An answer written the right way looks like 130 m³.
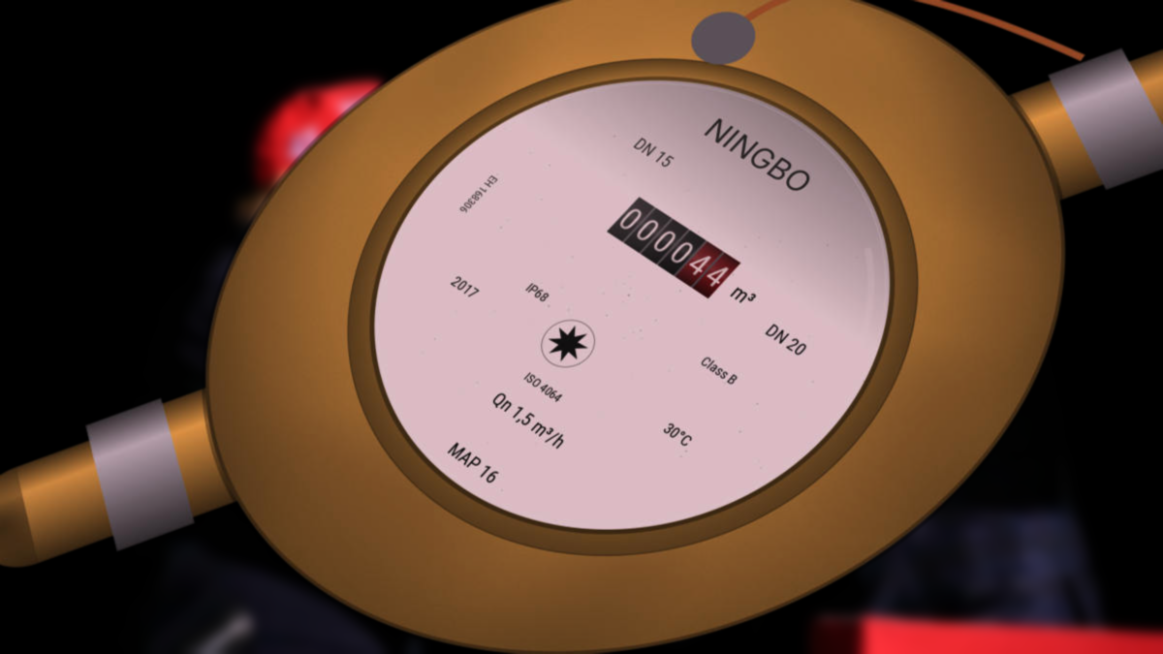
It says 0.44 m³
